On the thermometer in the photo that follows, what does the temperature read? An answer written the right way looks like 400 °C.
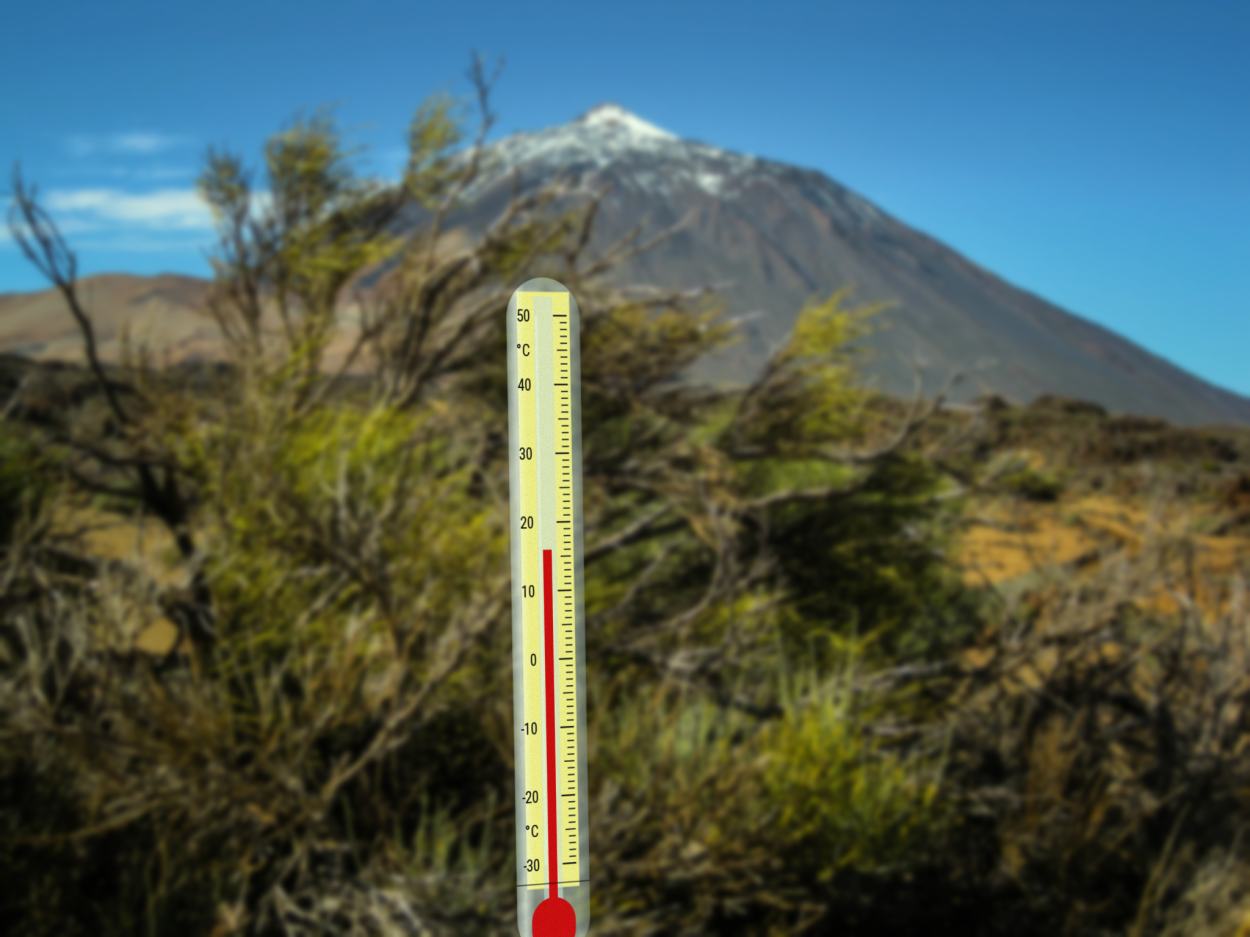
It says 16 °C
